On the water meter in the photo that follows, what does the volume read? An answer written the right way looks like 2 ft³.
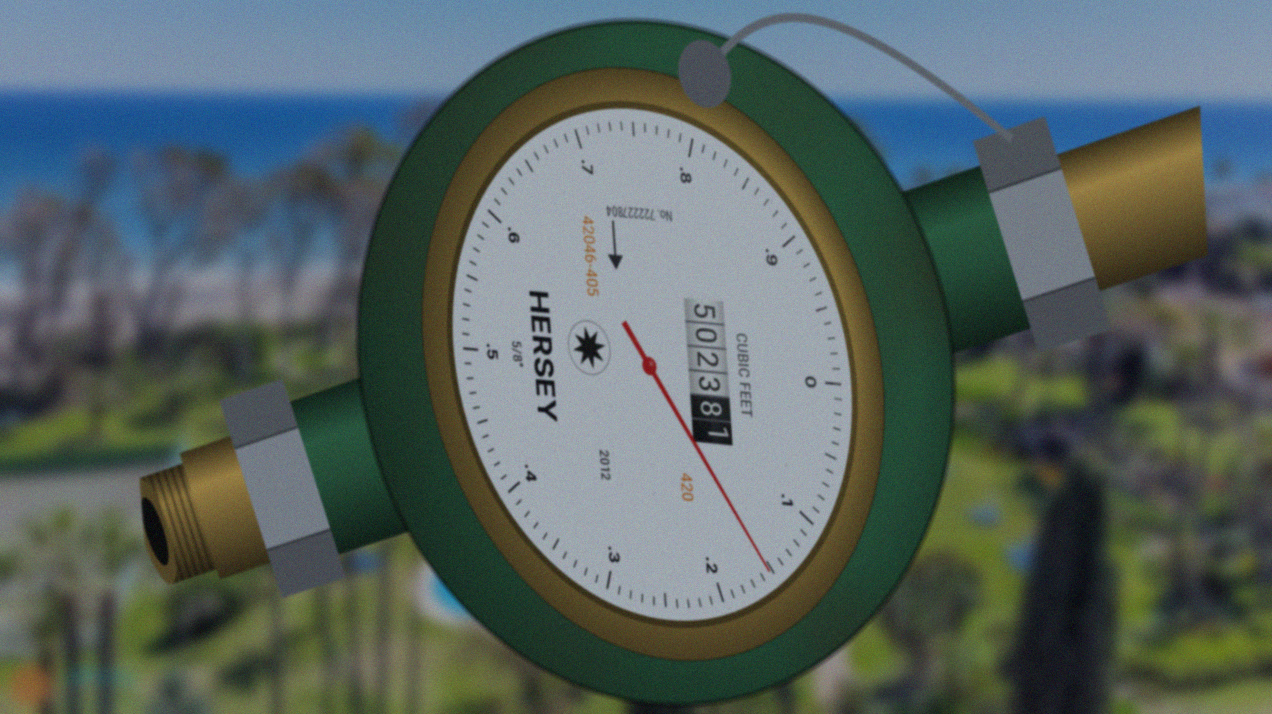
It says 502381.15 ft³
